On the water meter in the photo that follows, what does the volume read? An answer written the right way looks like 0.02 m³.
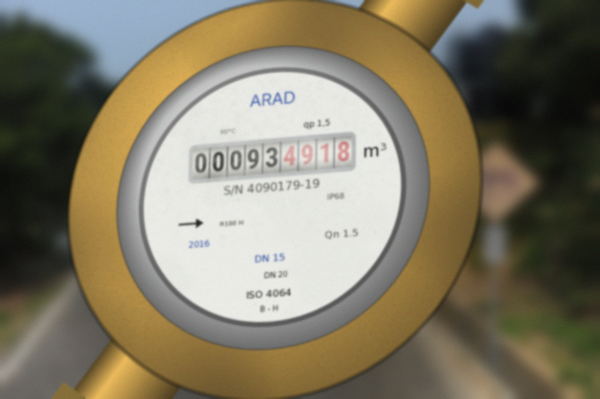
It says 93.4918 m³
